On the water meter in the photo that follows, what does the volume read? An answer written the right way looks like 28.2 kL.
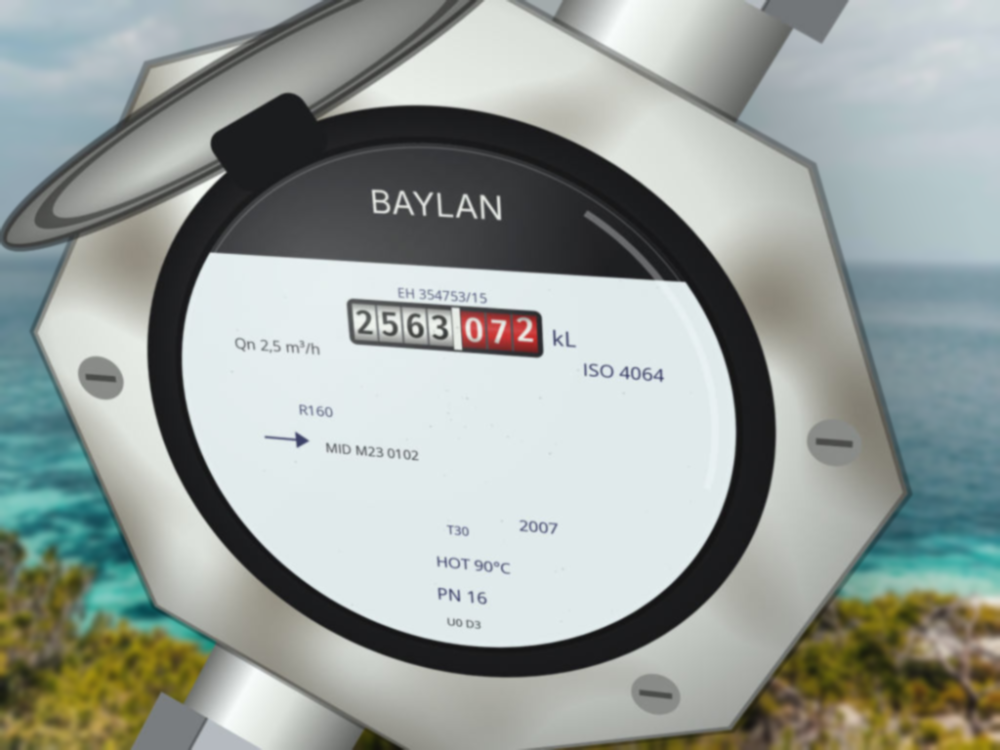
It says 2563.072 kL
